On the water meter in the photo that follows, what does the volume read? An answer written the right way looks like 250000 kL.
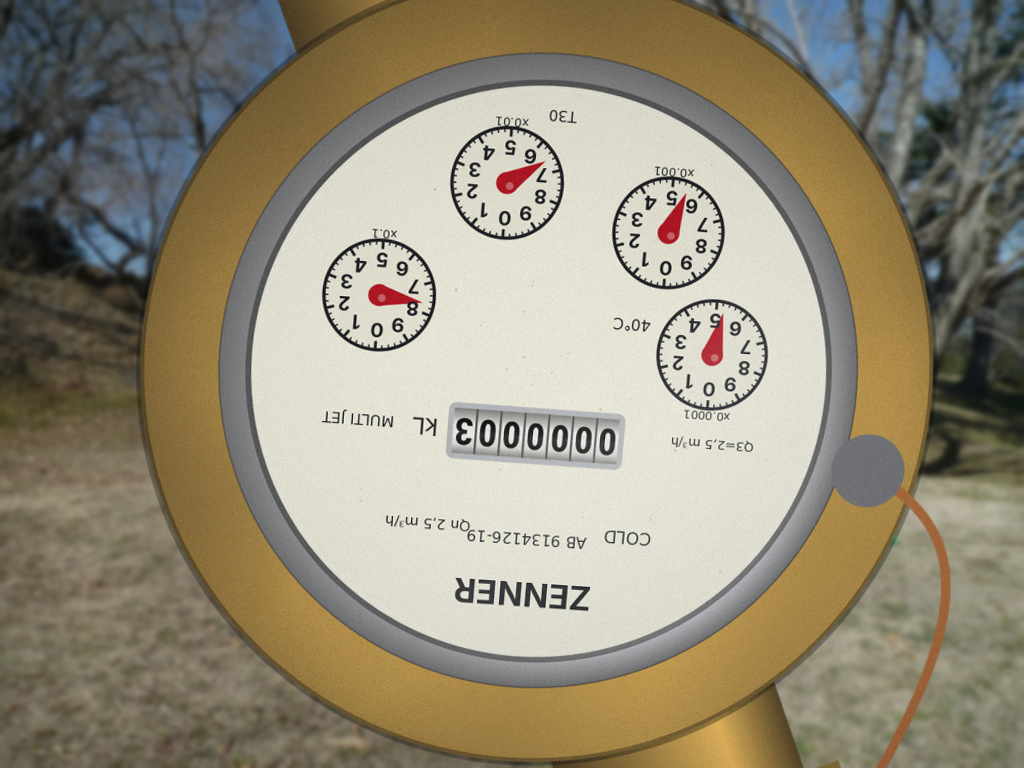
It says 3.7655 kL
